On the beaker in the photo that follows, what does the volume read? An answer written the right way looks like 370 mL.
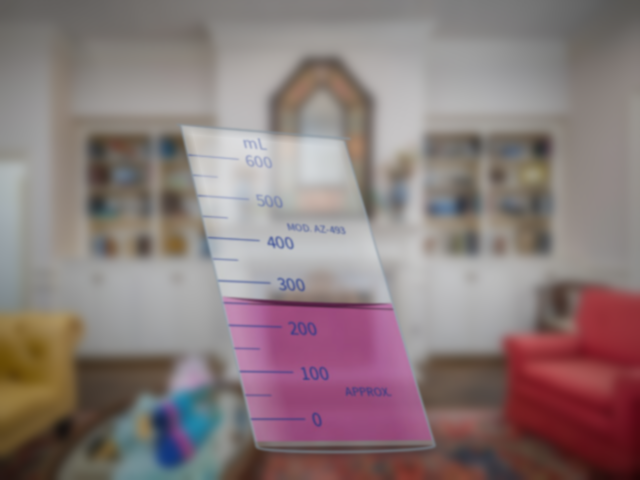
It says 250 mL
